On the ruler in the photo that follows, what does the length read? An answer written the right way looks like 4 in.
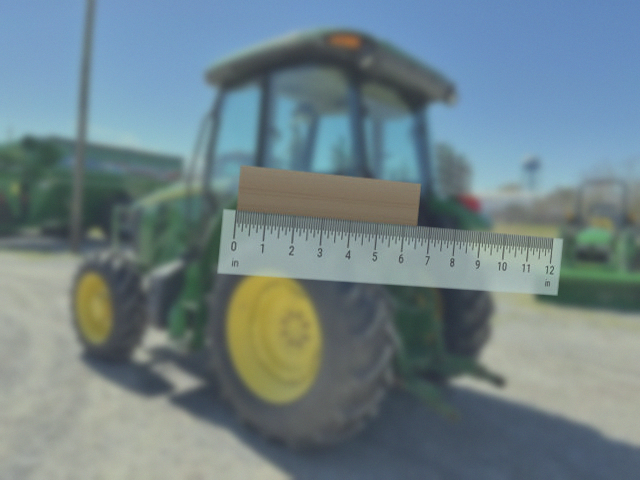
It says 6.5 in
